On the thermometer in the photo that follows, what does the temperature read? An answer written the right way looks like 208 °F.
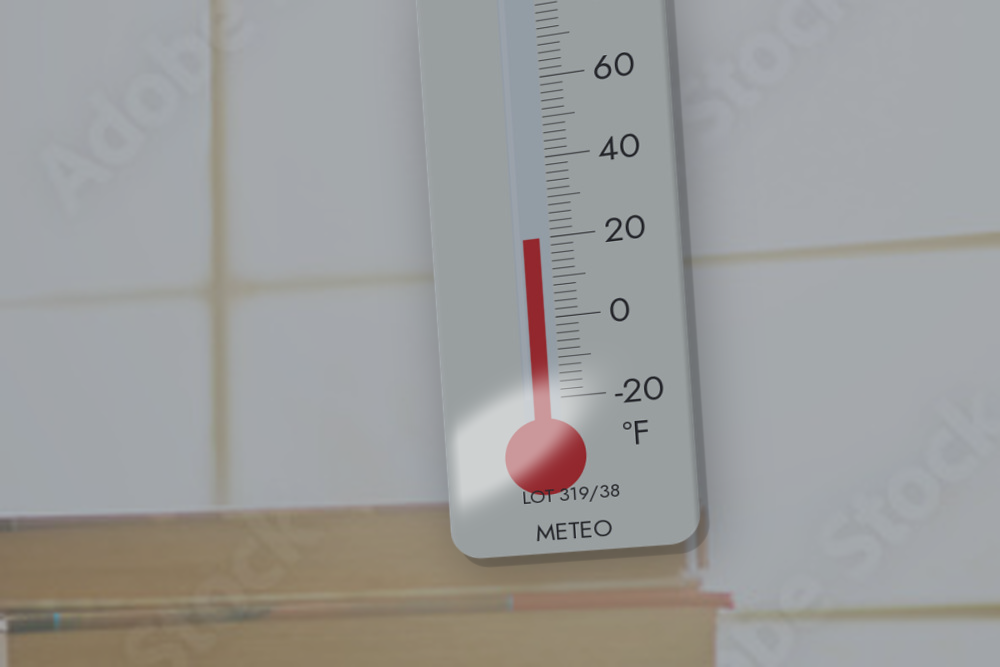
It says 20 °F
